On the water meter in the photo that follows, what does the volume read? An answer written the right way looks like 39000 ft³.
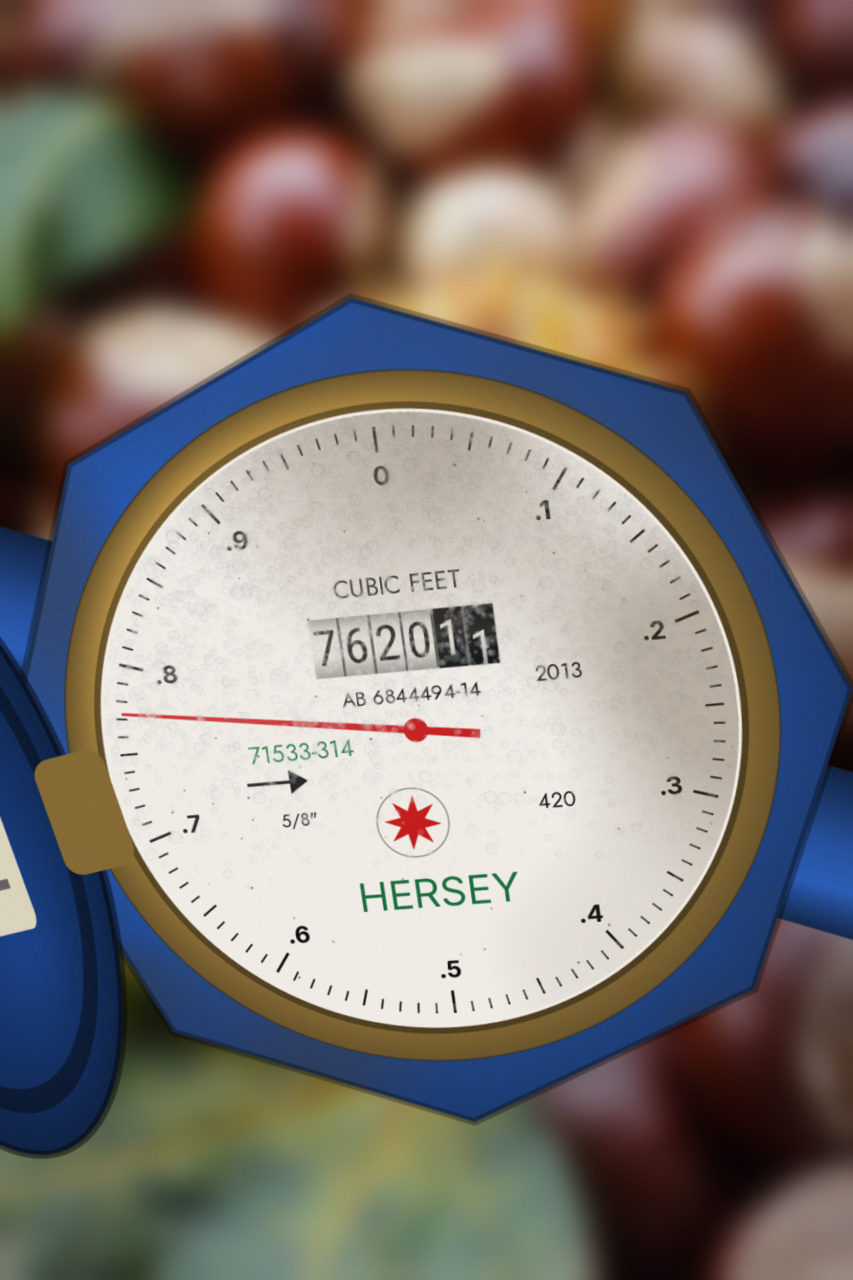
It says 762010.77 ft³
